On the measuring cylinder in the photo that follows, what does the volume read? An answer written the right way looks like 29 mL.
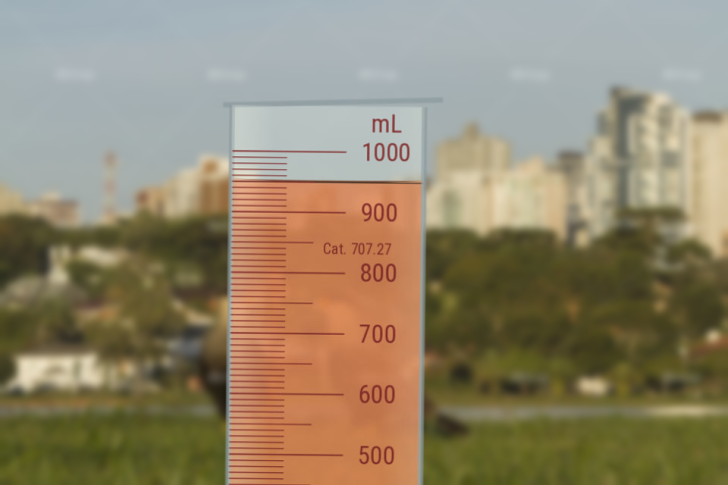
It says 950 mL
